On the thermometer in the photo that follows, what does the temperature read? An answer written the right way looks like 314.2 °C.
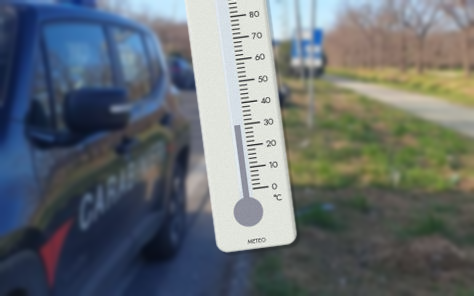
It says 30 °C
